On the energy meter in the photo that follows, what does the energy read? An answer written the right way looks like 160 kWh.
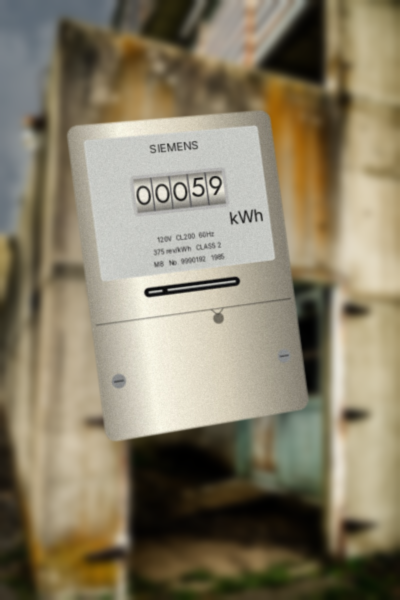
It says 59 kWh
